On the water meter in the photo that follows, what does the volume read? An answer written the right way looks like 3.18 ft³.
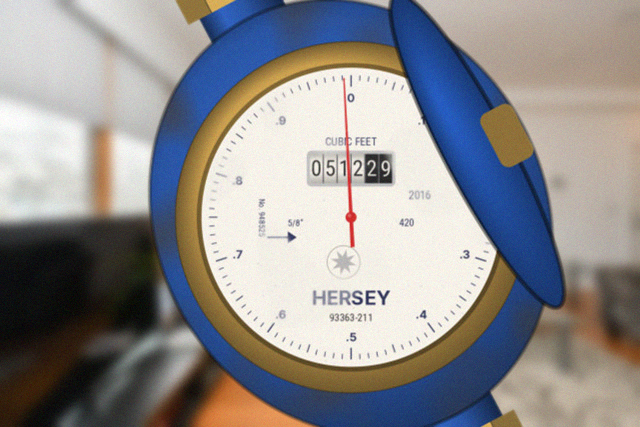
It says 51228.99 ft³
